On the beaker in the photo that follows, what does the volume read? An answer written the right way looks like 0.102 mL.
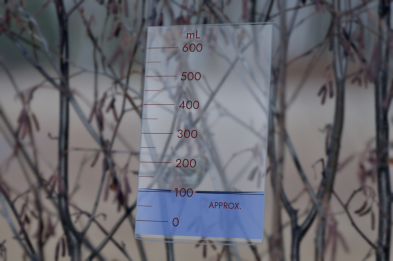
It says 100 mL
